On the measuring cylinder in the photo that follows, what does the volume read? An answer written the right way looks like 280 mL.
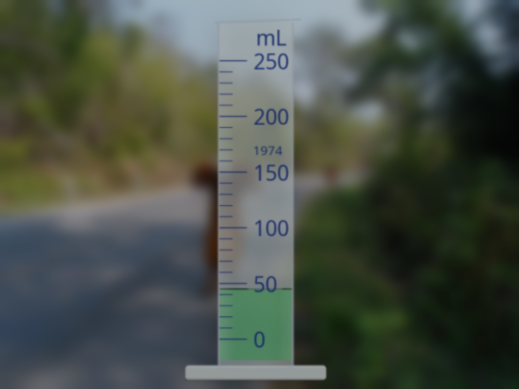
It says 45 mL
